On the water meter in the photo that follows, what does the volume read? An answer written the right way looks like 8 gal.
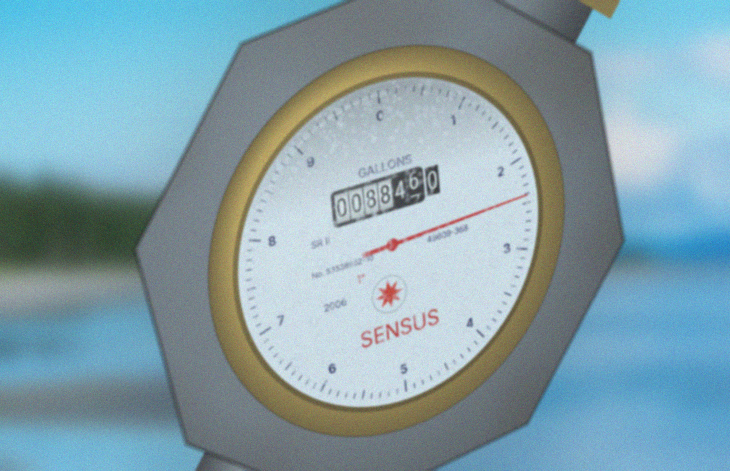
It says 88462.4 gal
